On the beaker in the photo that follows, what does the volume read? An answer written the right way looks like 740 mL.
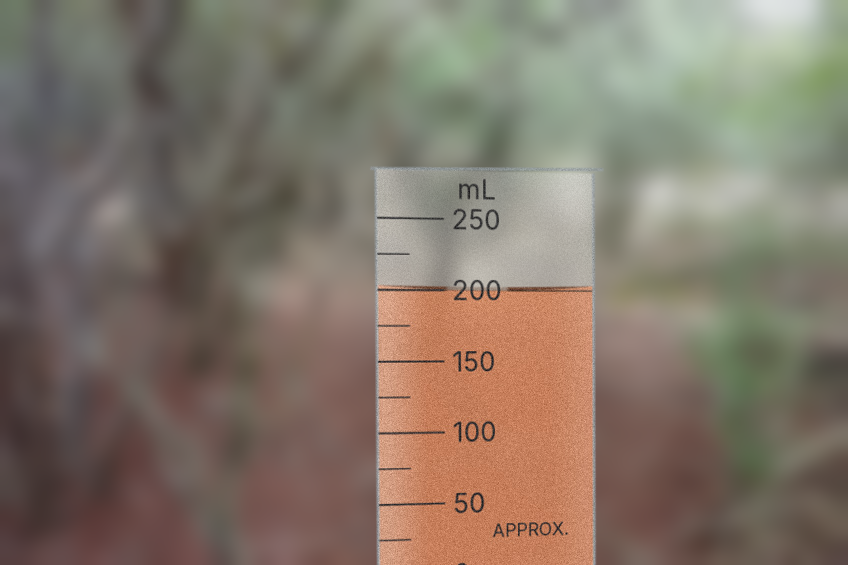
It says 200 mL
